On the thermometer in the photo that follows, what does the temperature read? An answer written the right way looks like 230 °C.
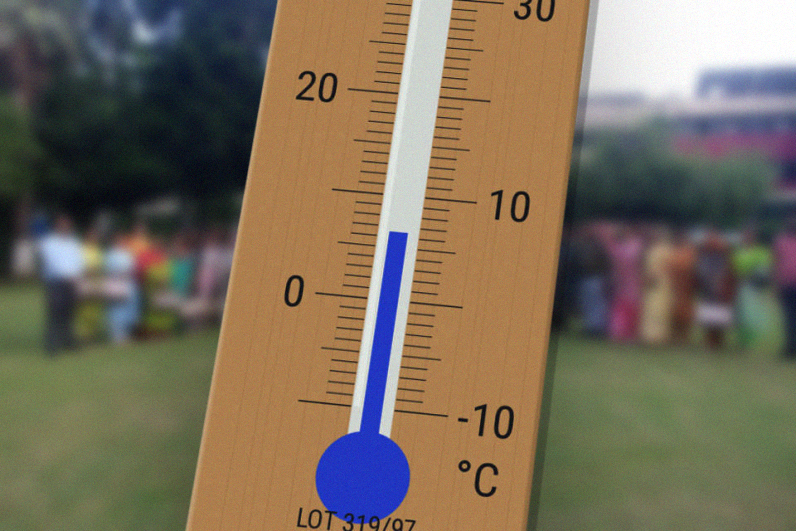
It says 6.5 °C
